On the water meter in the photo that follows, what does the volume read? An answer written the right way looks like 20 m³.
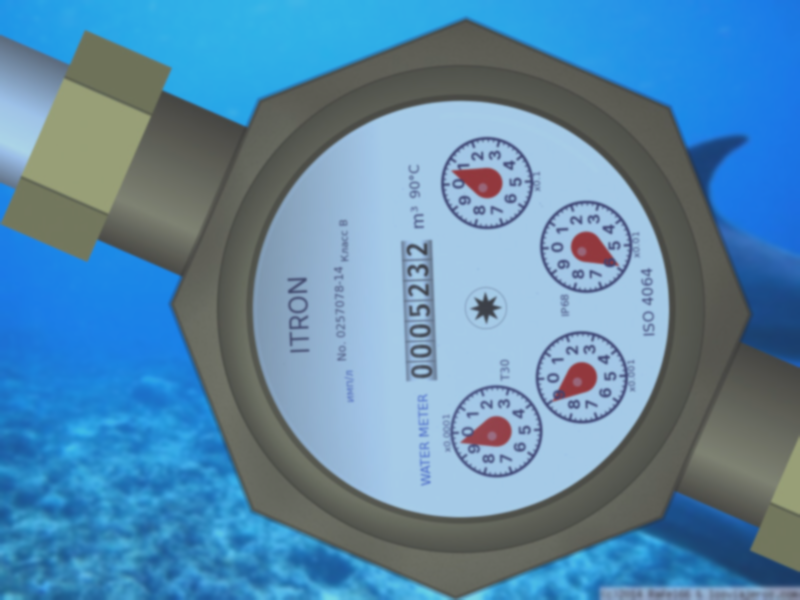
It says 5232.0589 m³
